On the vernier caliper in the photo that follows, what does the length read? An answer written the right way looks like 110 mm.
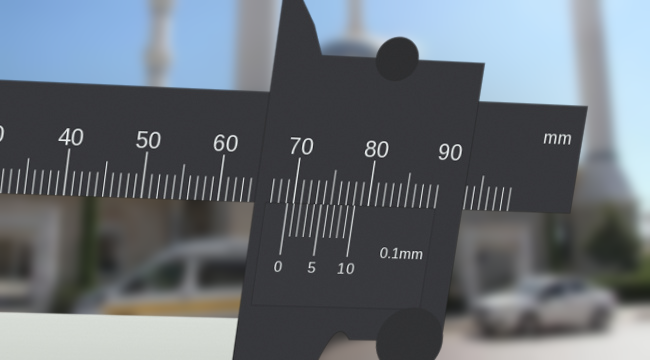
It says 69.2 mm
